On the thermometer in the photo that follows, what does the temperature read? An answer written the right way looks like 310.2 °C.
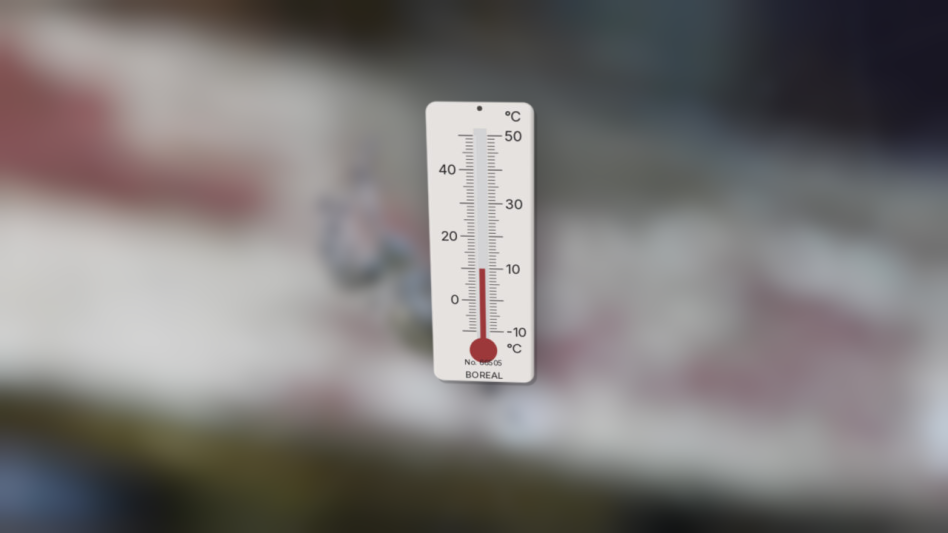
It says 10 °C
